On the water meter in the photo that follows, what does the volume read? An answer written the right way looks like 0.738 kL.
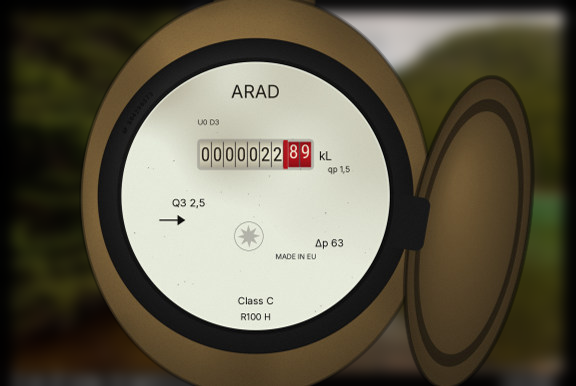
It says 22.89 kL
